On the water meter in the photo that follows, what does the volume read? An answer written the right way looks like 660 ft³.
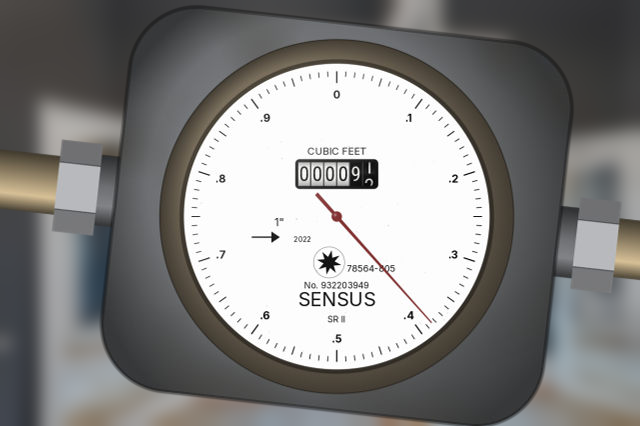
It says 91.38 ft³
